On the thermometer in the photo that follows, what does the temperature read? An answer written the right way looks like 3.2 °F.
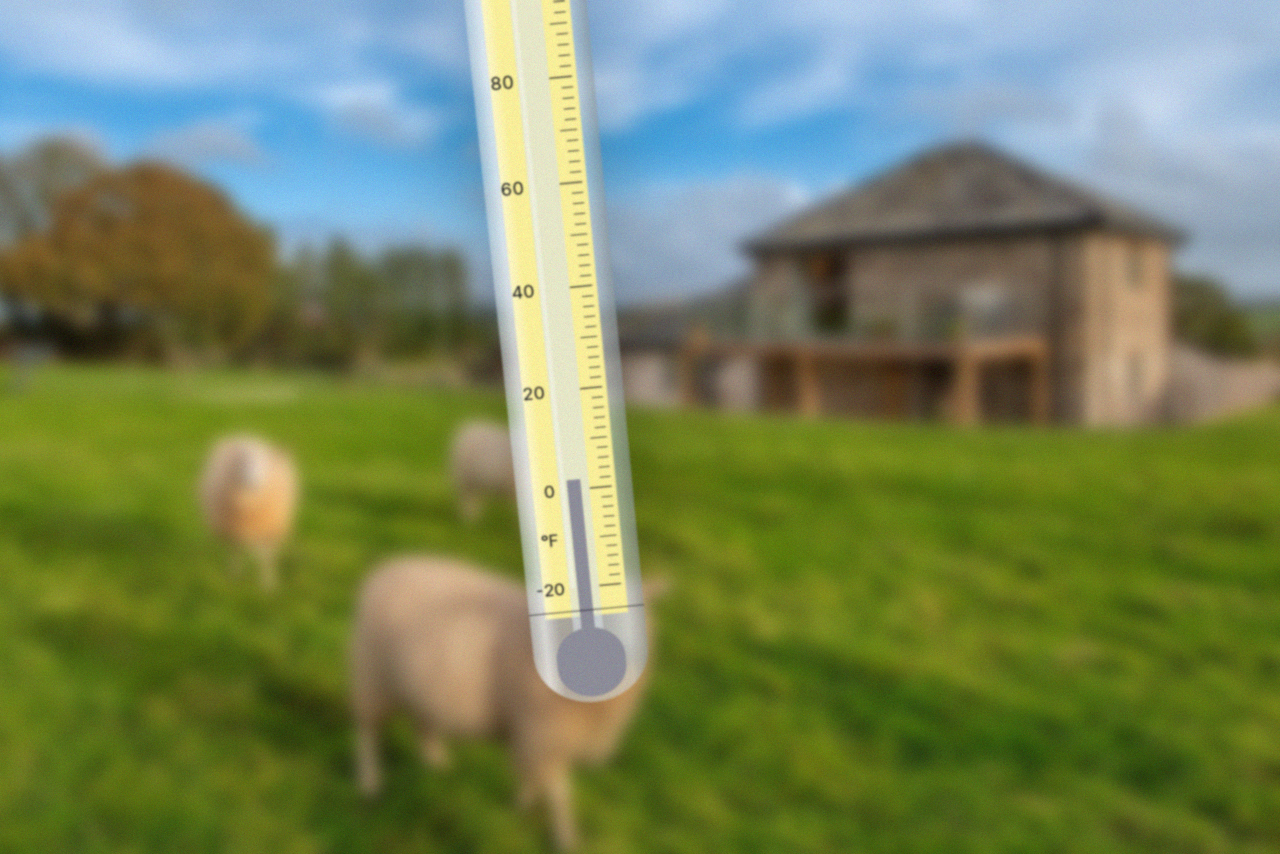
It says 2 °F
